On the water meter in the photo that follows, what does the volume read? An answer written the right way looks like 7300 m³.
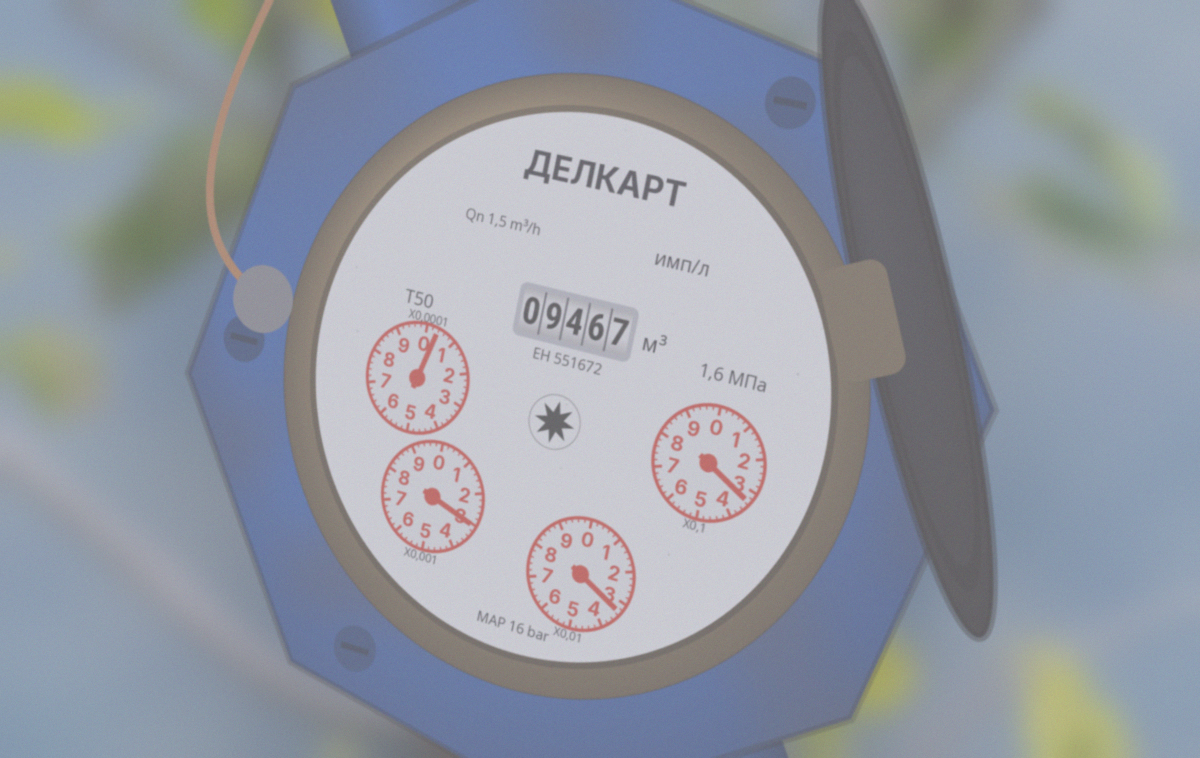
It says 9467.3330 m³
